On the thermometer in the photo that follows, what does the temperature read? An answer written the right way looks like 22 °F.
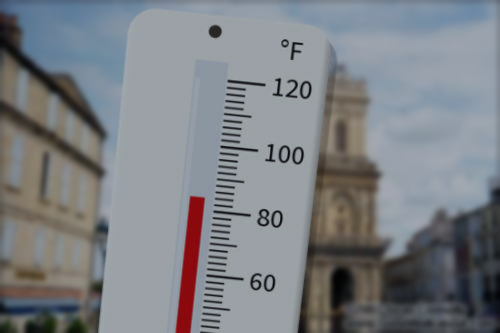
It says 84 °F
